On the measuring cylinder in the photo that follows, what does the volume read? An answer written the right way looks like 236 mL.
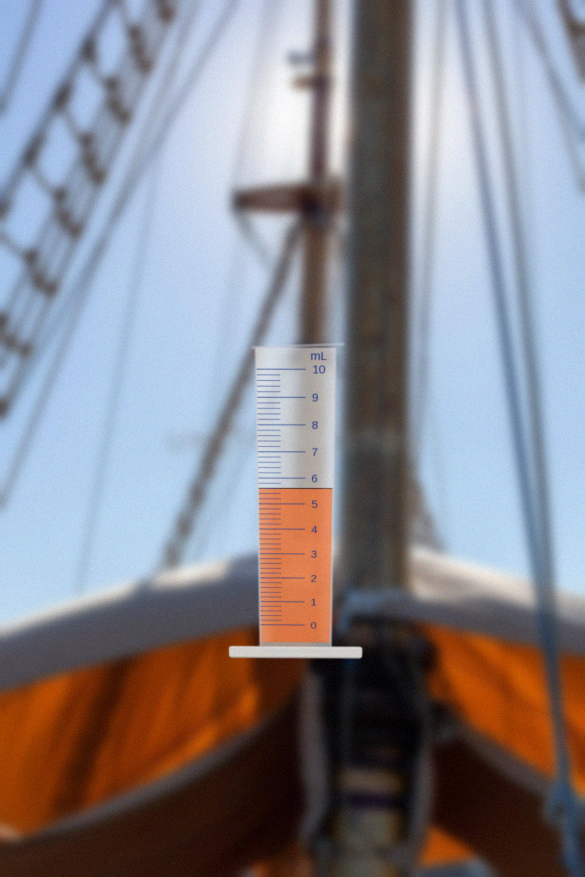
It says 5.6 mL
